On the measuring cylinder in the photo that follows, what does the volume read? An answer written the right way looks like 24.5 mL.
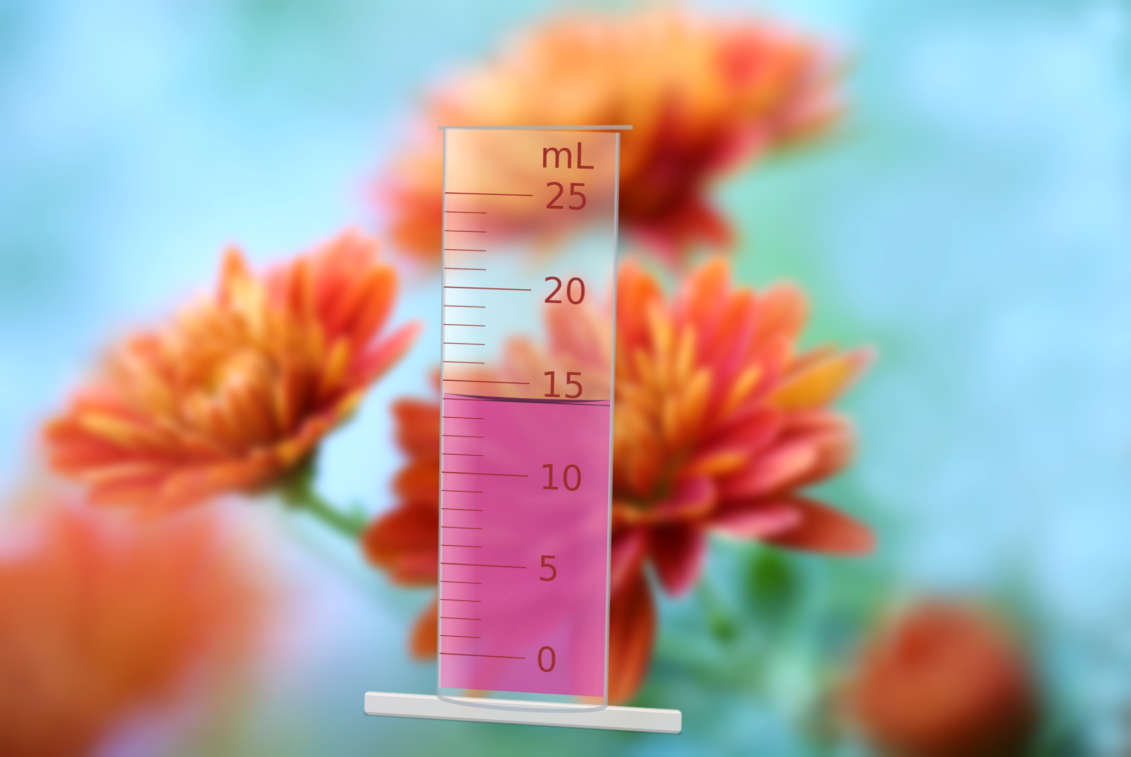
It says 14 mL
